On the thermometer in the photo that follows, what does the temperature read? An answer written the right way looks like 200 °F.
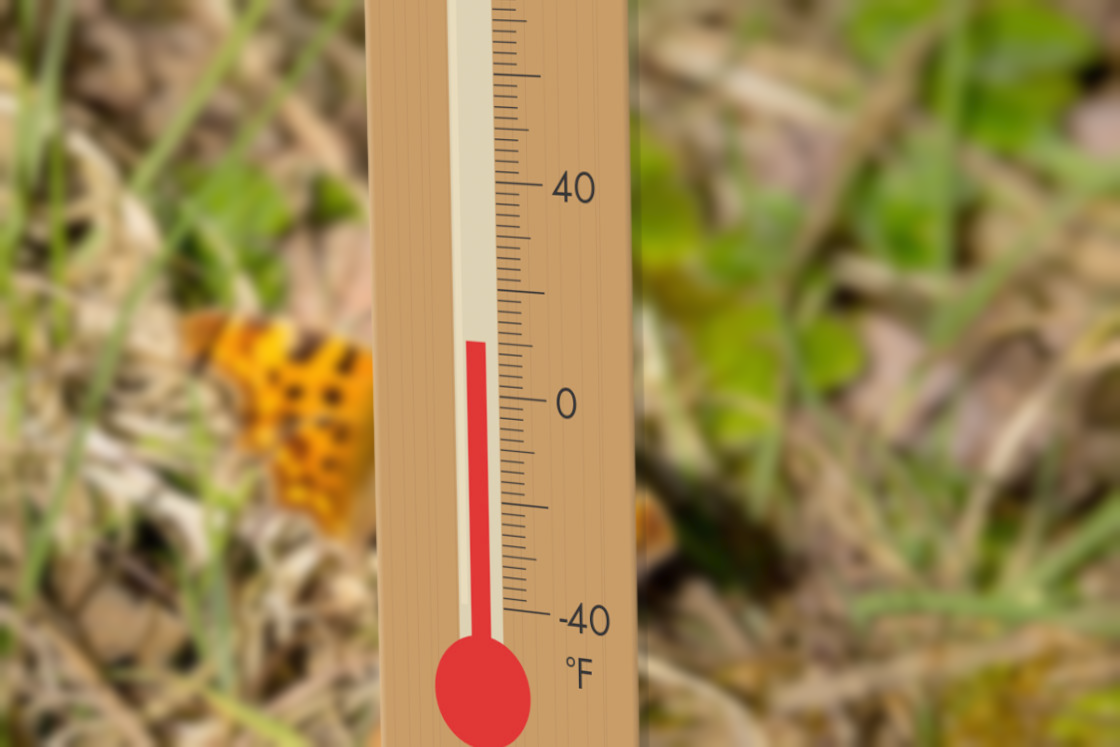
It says 10 °F
